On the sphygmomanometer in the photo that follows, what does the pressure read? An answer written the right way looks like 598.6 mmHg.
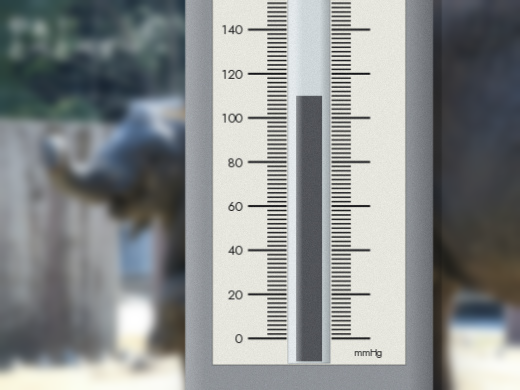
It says 110 mmHg
